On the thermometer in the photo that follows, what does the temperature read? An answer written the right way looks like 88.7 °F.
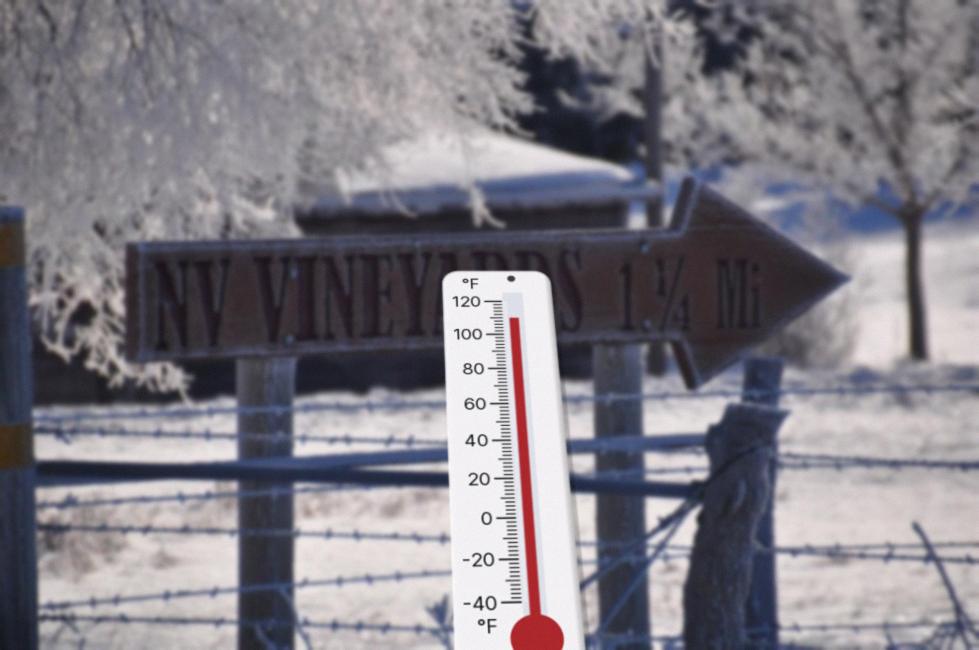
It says 110 °F
